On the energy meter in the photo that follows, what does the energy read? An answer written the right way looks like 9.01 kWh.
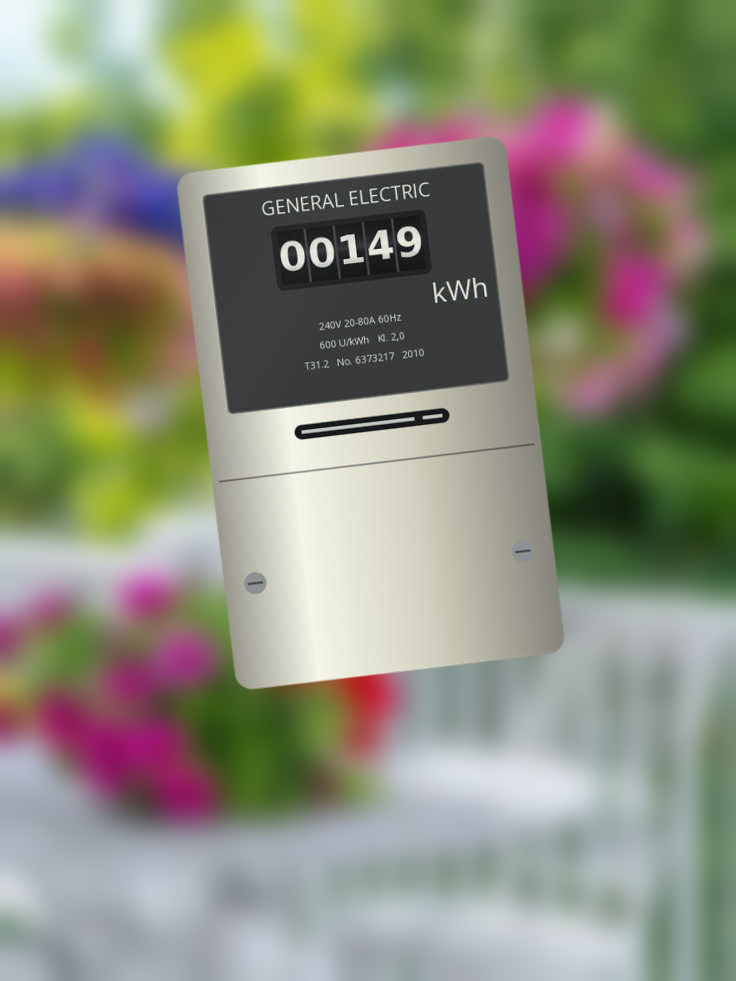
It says 149 kWh
